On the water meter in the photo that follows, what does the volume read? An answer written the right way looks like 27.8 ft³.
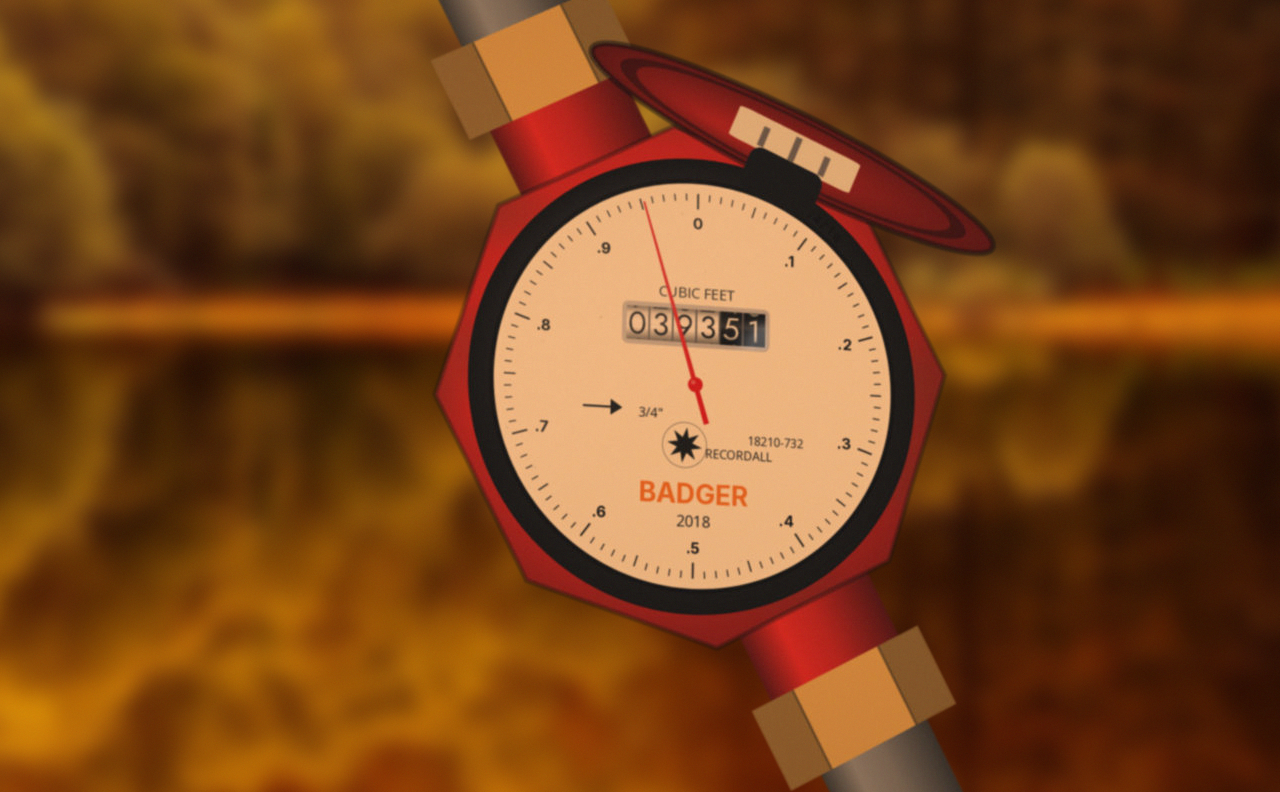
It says 39350.95 ft³
